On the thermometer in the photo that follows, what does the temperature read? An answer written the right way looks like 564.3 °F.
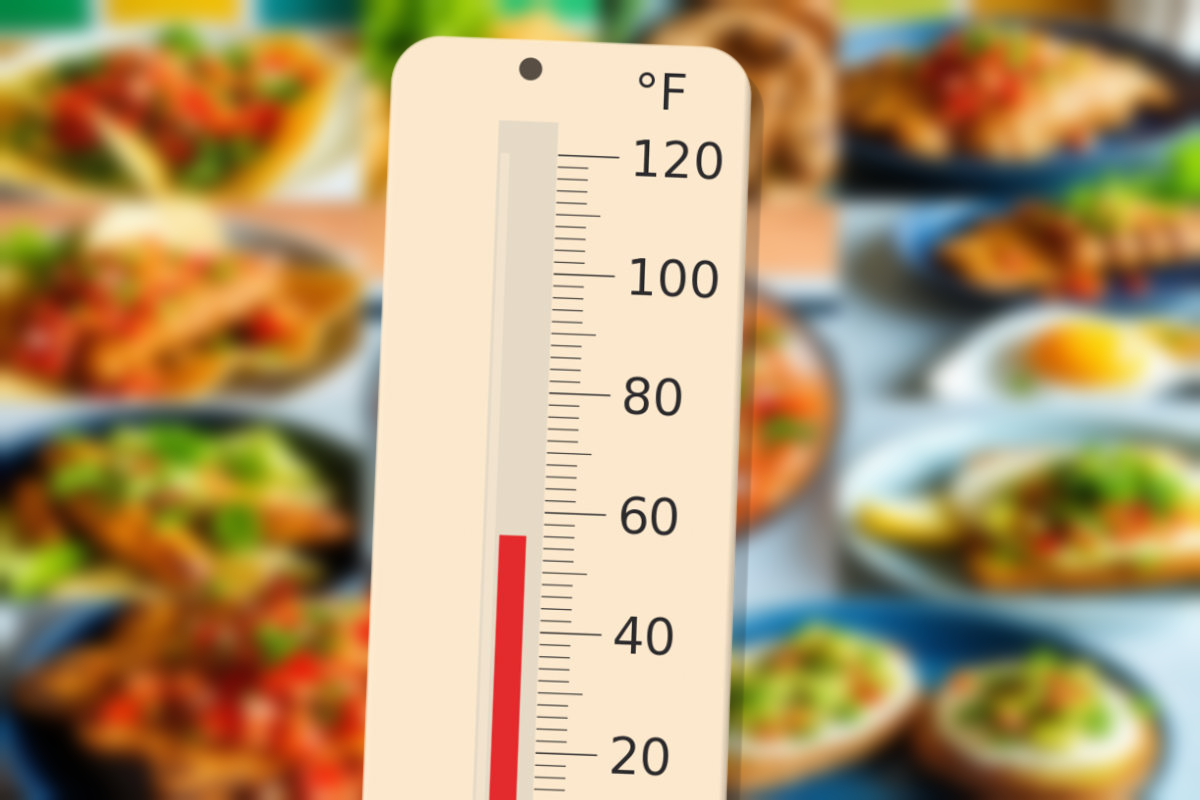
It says 56 °F
